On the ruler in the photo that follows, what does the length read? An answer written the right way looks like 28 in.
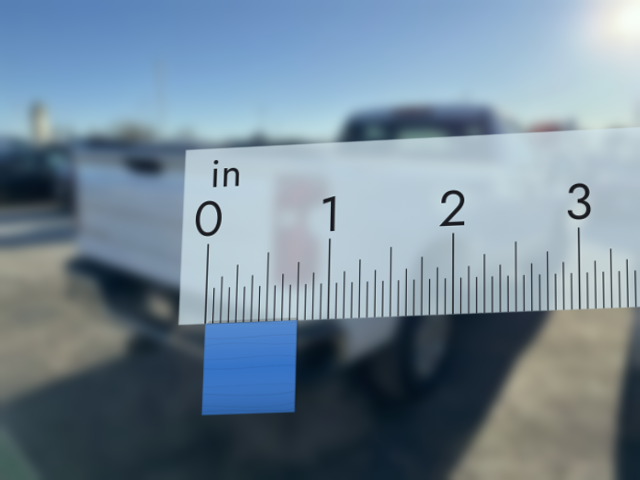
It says 0.75 in
